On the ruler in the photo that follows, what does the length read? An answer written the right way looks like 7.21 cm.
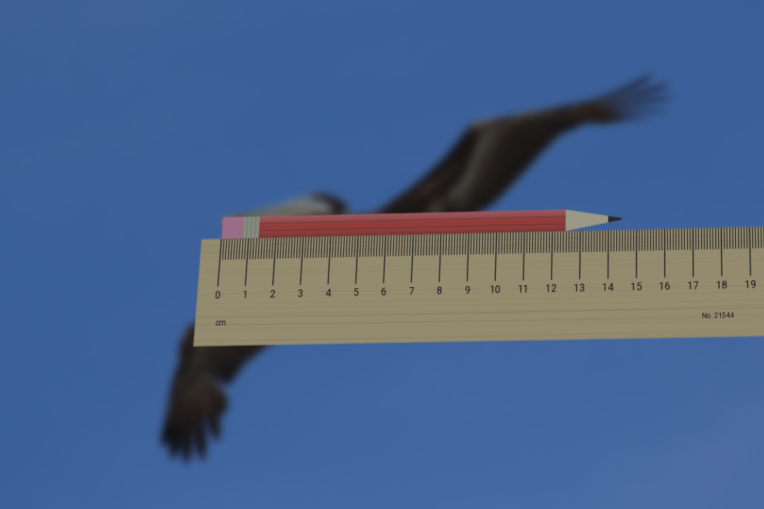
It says 14.5 cm
